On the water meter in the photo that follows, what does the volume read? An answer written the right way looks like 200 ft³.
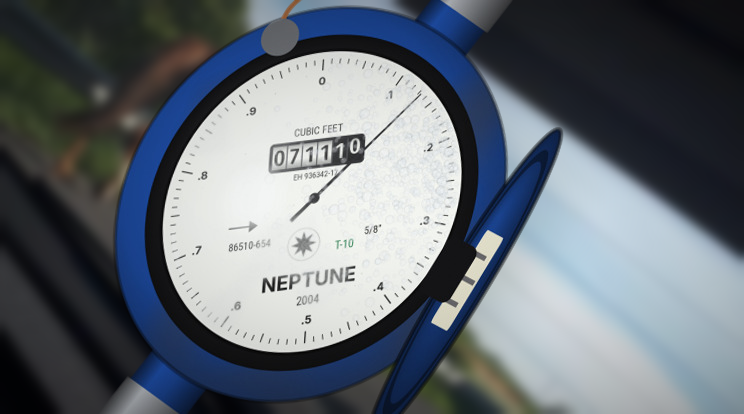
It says 71110.13 ft³
